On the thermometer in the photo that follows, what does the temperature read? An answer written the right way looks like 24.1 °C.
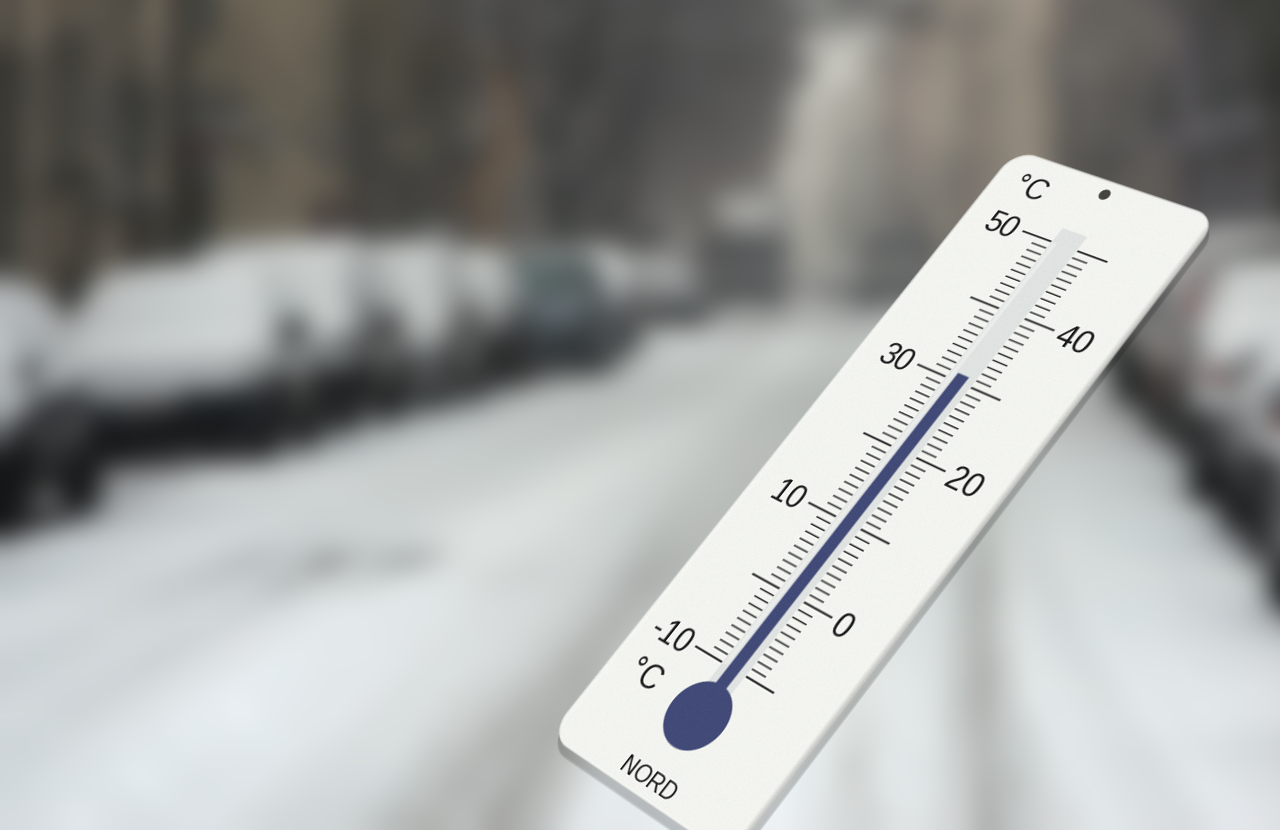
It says 31 °C
